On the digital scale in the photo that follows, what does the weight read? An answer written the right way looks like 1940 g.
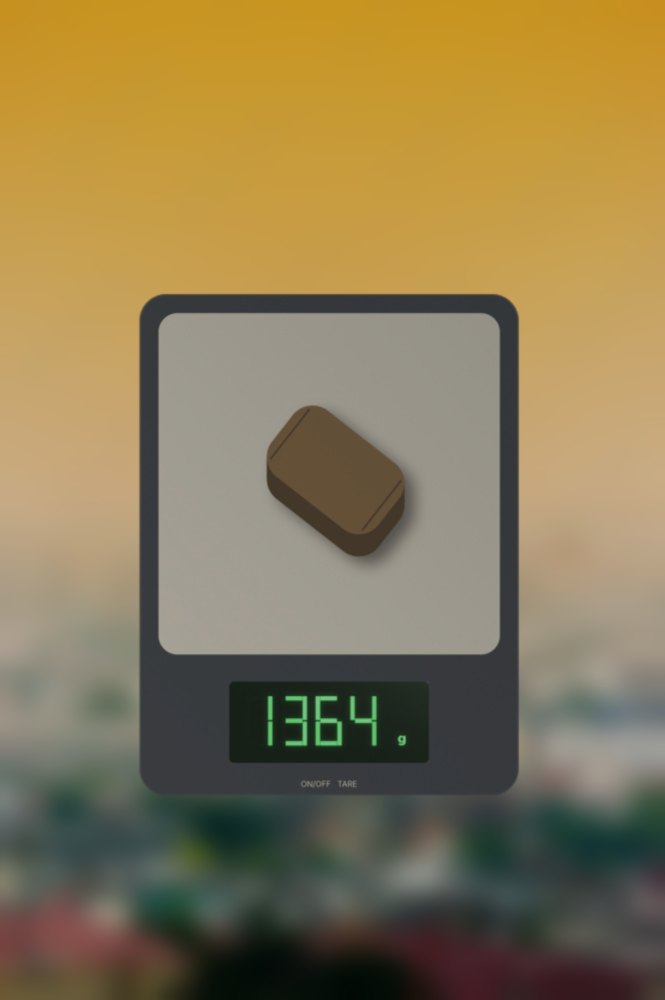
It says 1364 g
